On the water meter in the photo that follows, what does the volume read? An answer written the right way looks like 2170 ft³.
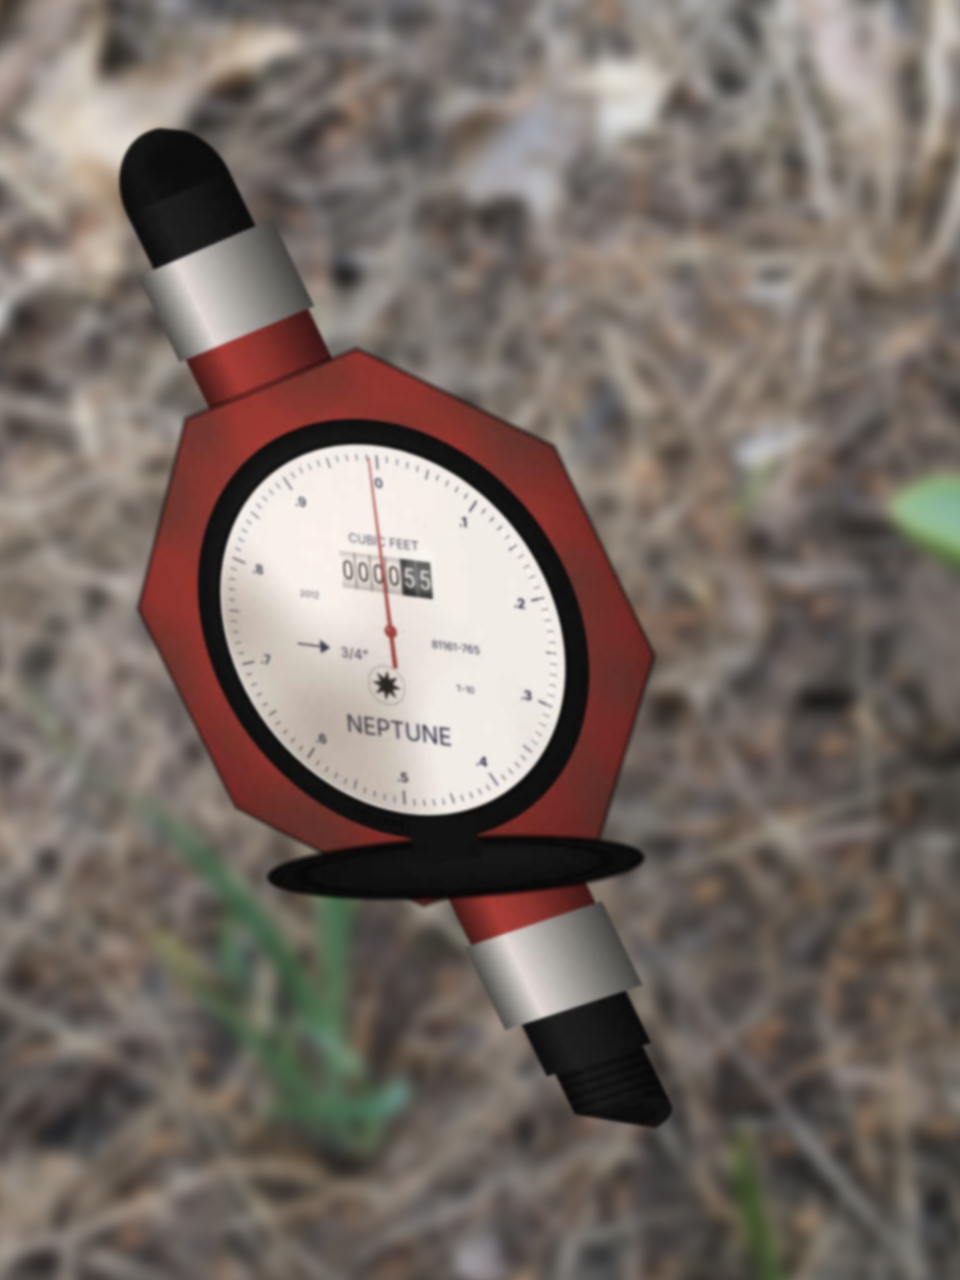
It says 54.99 ft³
